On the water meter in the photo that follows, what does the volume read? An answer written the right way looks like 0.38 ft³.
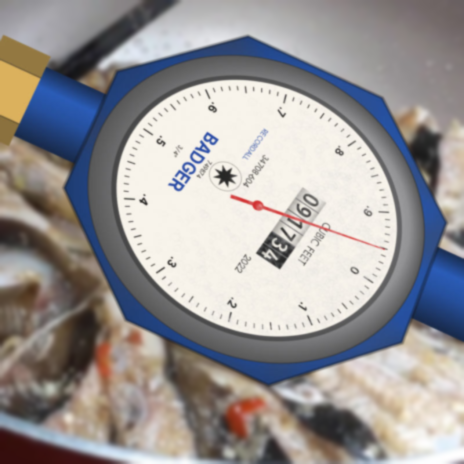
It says 91733.95 ft³
